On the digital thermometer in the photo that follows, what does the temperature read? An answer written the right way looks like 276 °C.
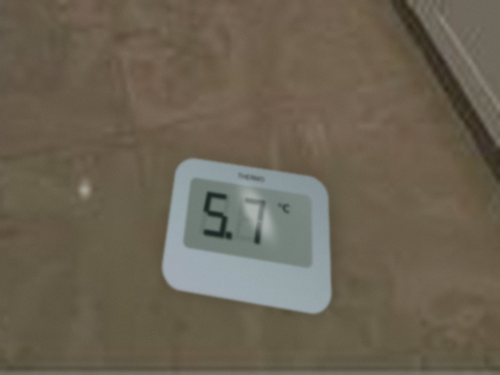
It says 5.7 °C
